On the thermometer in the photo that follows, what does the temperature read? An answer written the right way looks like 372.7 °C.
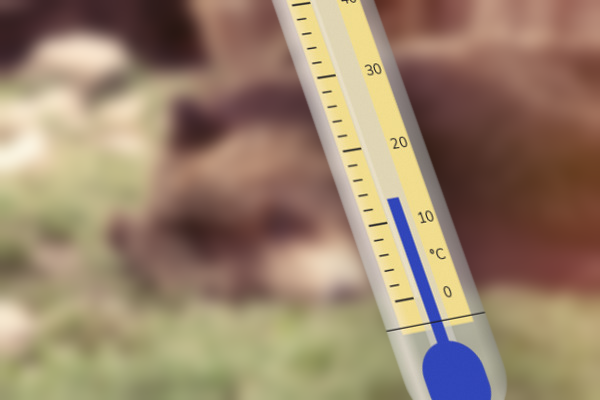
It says 13 °C
